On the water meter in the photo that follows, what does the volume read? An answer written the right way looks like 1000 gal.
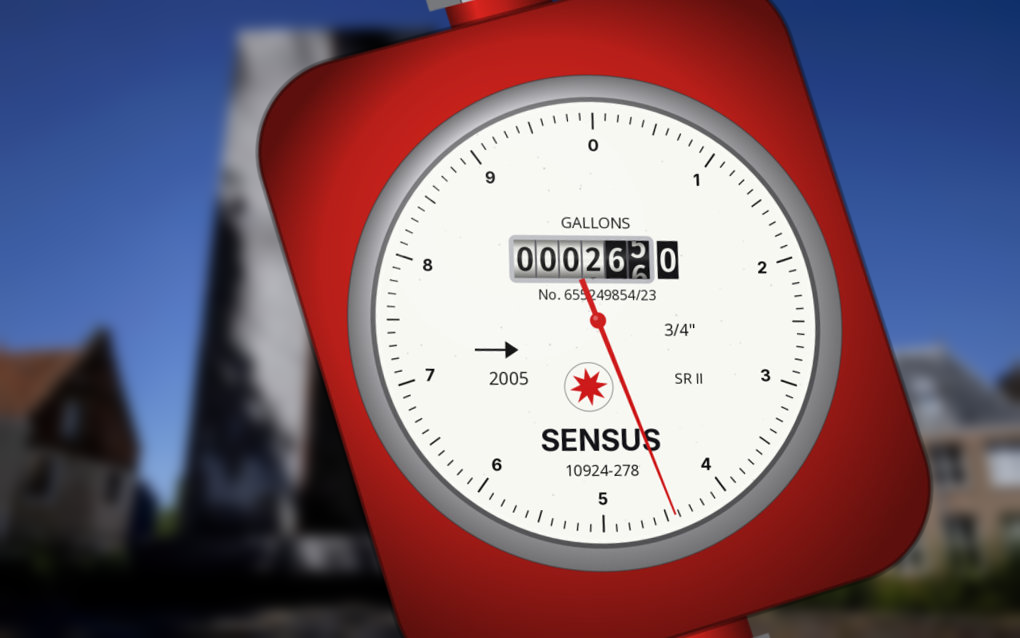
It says 2654.4 gal
